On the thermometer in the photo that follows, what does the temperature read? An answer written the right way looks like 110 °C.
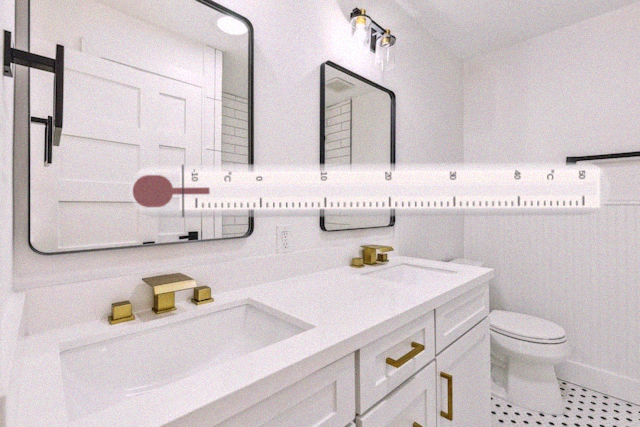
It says -8 °C
